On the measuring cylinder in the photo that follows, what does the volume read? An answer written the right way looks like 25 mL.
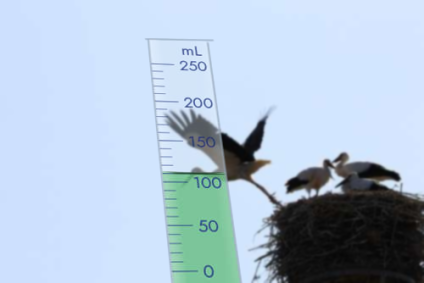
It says 110 mL
